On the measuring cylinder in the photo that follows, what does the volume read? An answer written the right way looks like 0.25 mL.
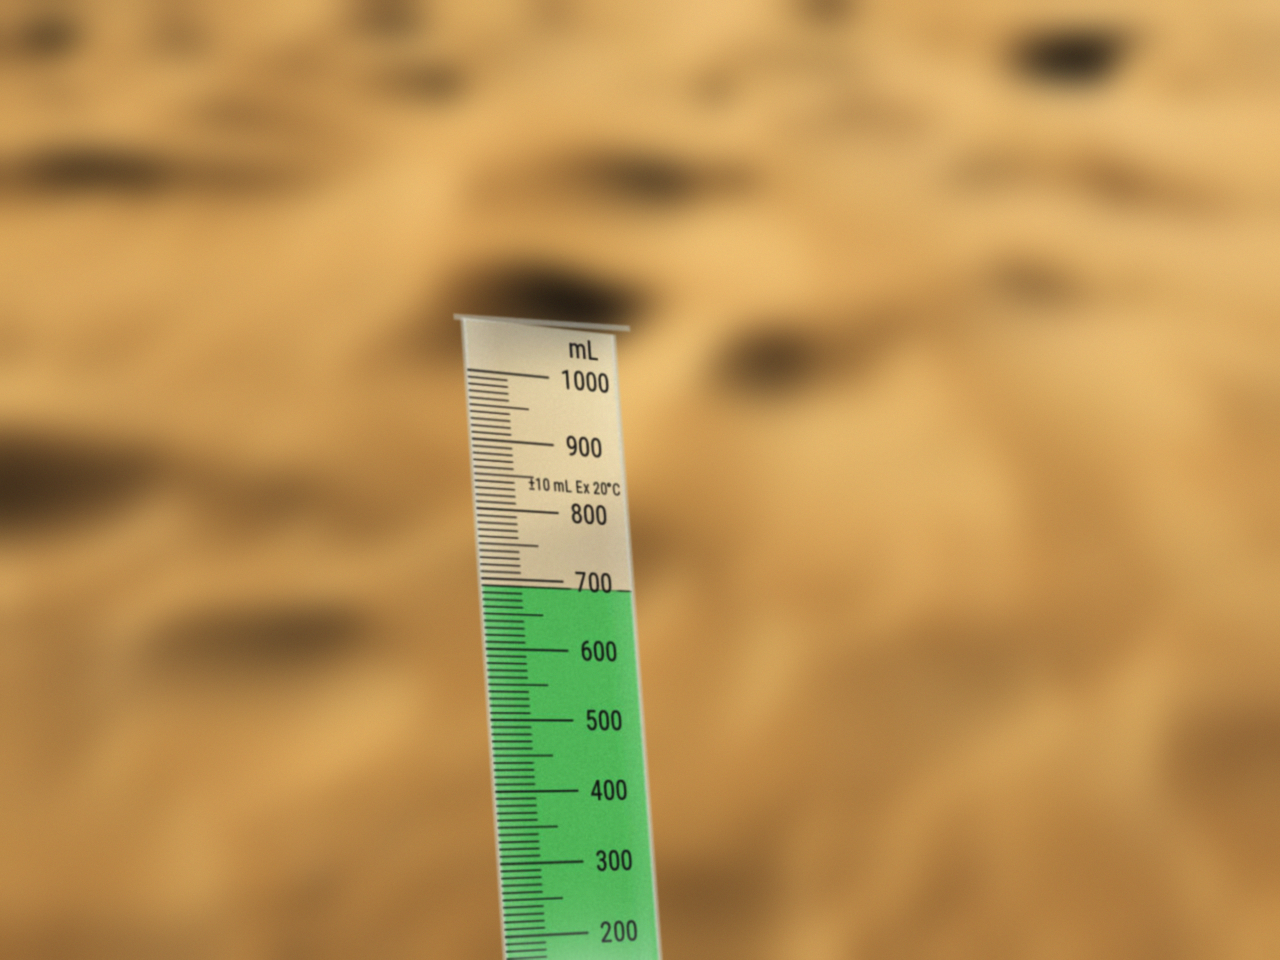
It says 690 mL
